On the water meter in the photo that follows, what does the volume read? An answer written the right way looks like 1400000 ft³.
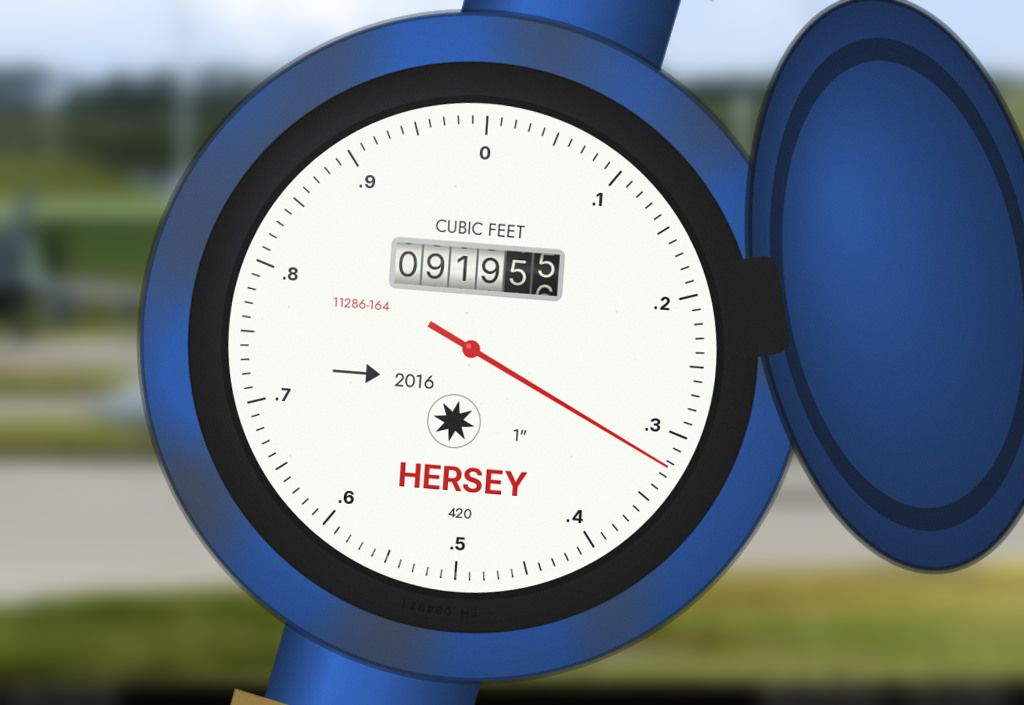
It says 91955.32 ft³
